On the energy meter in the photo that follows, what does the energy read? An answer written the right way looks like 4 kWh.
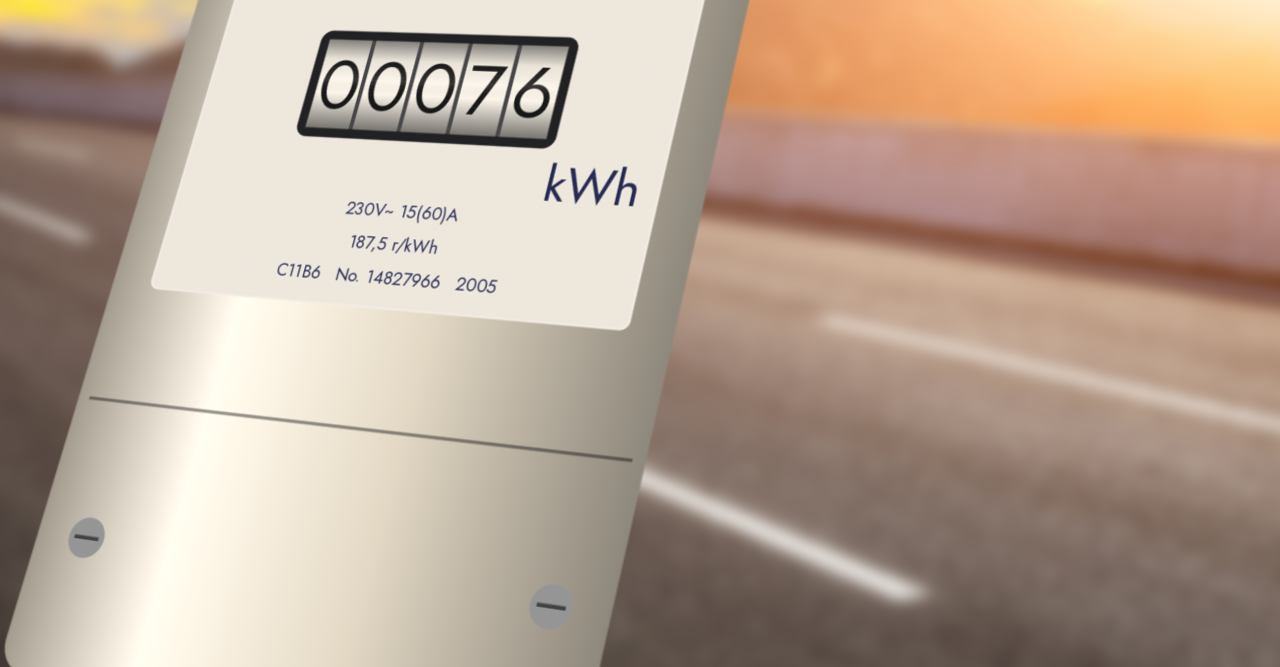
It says 76 kWh
